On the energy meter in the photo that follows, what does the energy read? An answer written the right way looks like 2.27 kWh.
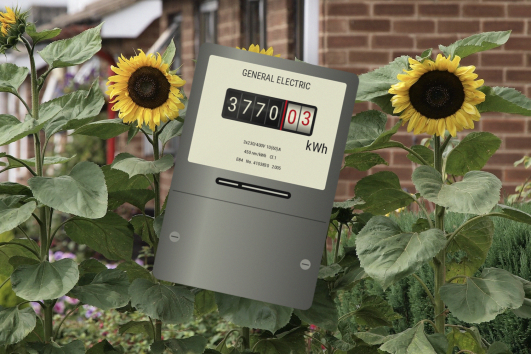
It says 3770.03 kWh
